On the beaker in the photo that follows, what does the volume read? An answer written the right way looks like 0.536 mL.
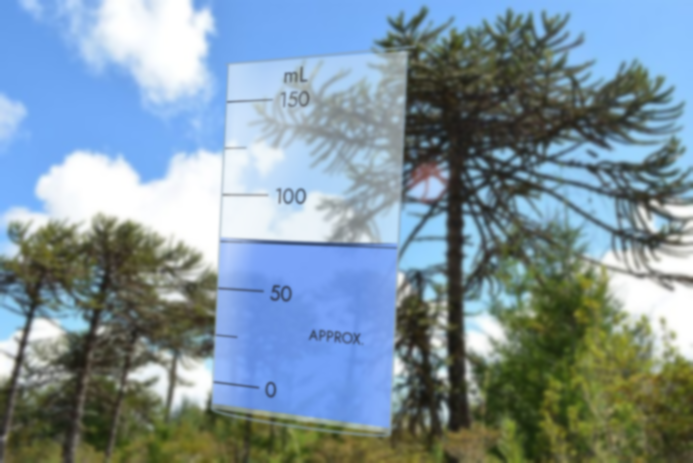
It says 75 mL
